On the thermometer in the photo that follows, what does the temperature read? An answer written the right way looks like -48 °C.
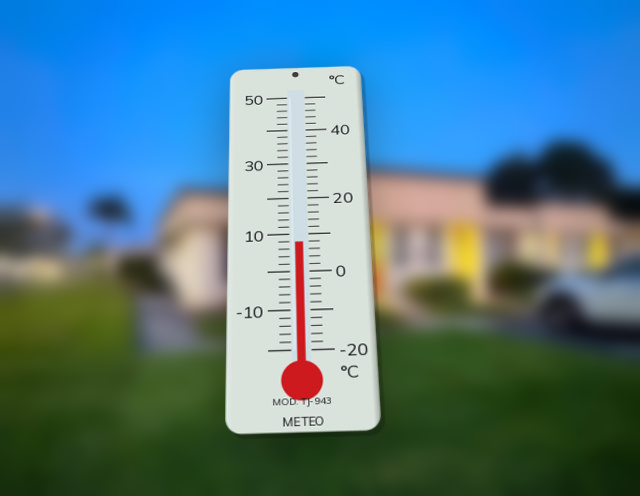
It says 8 °C
